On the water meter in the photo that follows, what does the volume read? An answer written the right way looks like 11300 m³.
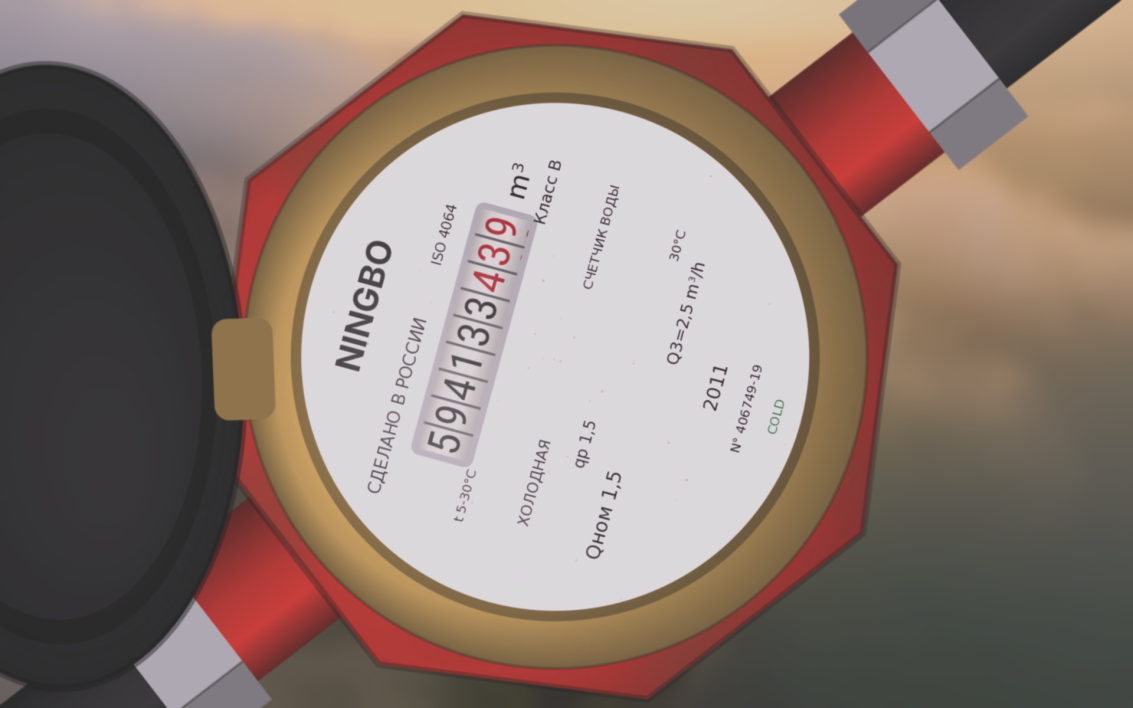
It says 594133.439 m³
